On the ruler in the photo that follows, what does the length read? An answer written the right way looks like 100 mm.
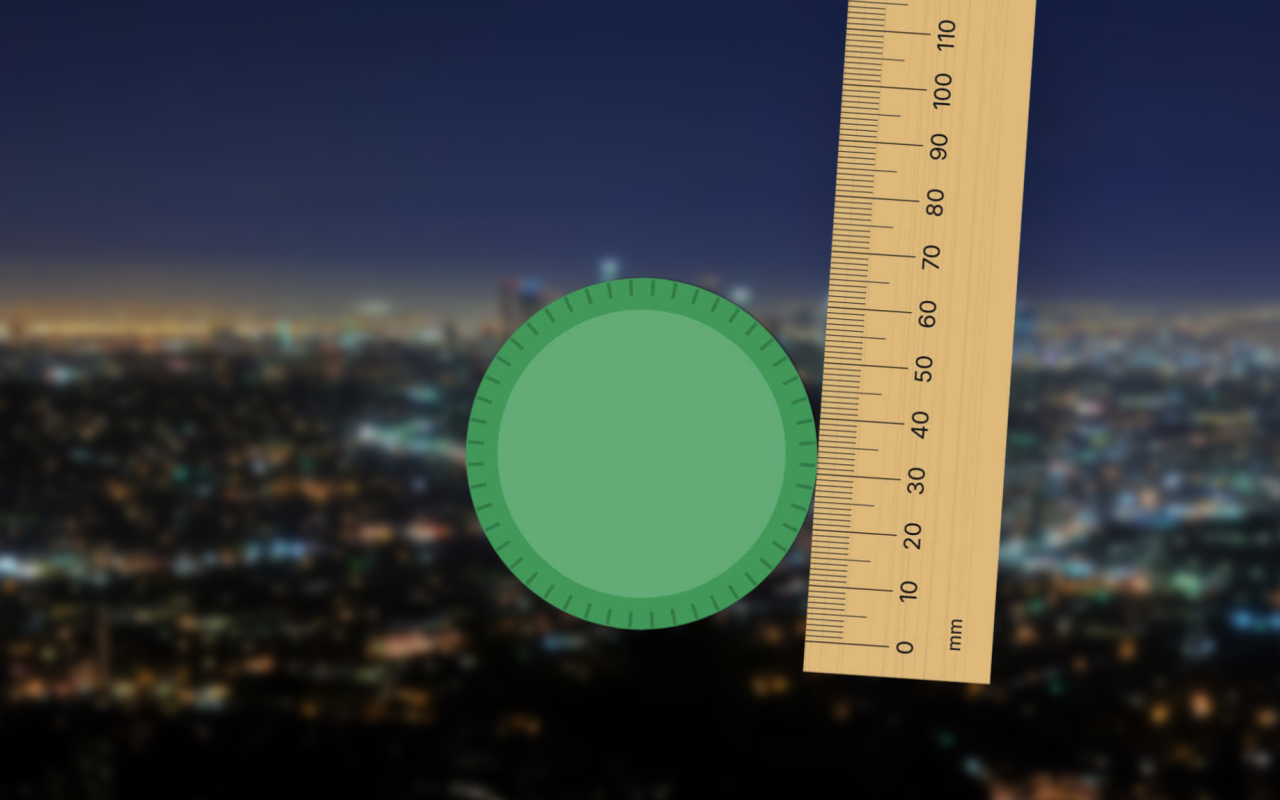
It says 63 mm
